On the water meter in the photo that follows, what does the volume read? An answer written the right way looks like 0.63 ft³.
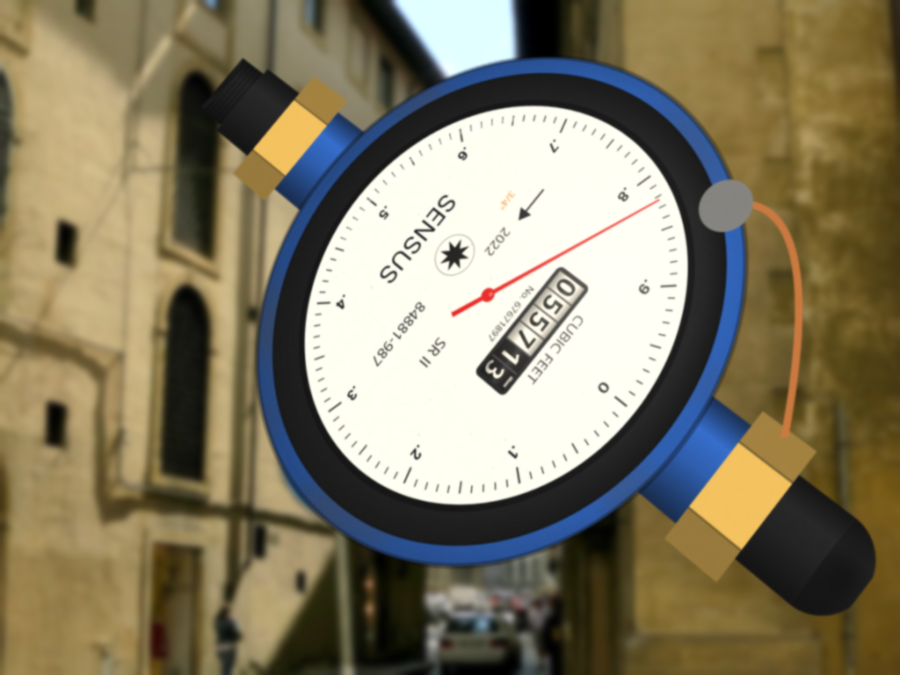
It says 55712.82 ft³
